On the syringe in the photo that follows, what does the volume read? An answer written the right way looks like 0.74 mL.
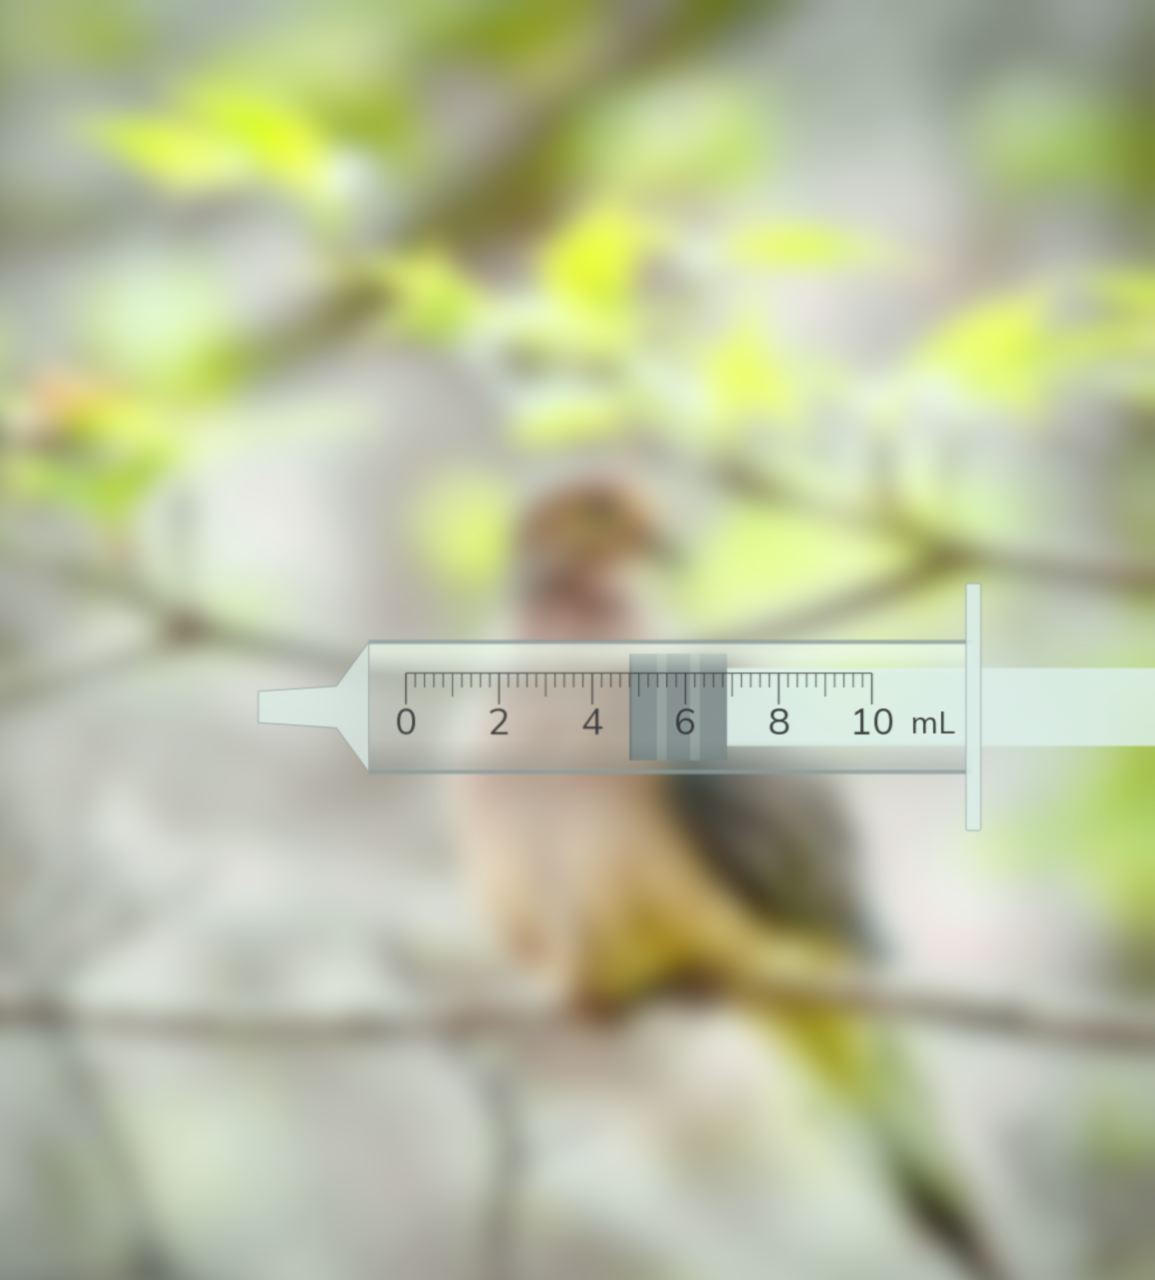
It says 4.8 mL
